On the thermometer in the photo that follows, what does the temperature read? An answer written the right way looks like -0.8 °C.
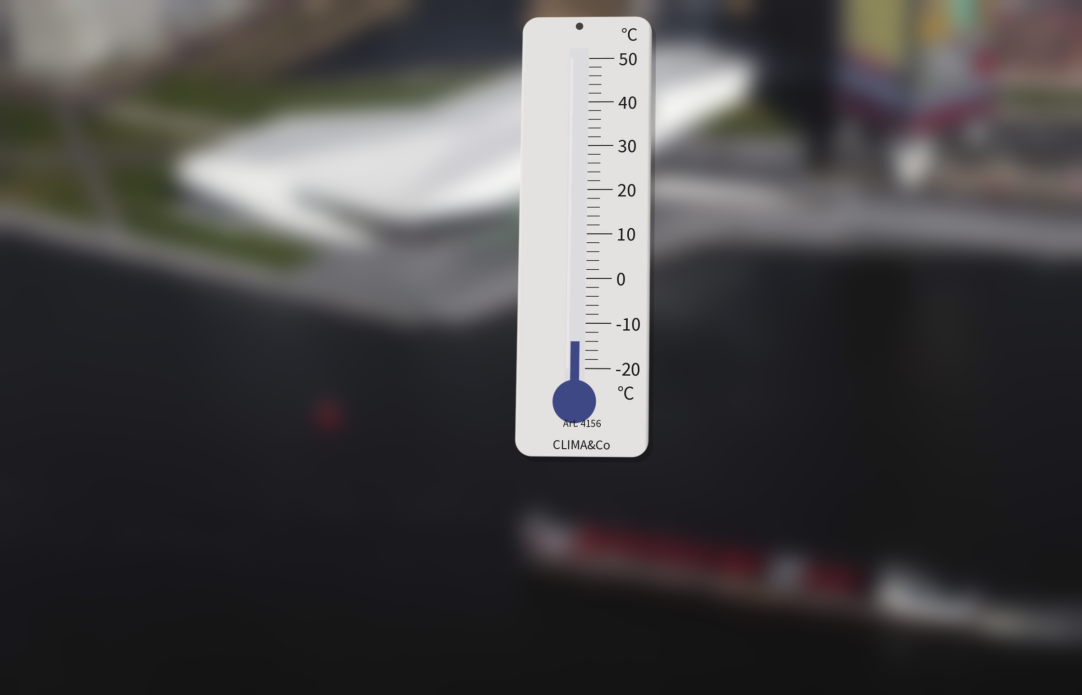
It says -14 °C
